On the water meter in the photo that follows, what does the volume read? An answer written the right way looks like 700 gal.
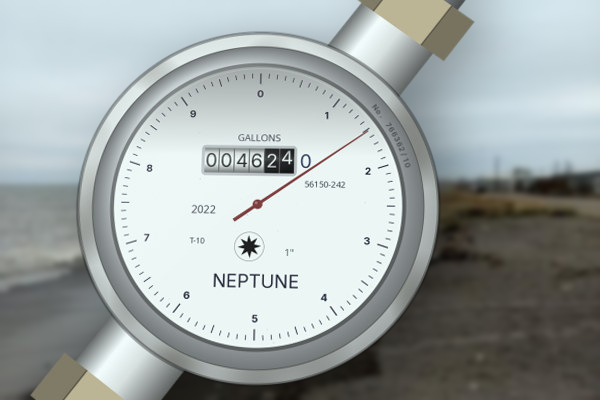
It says 46241.5 gal
